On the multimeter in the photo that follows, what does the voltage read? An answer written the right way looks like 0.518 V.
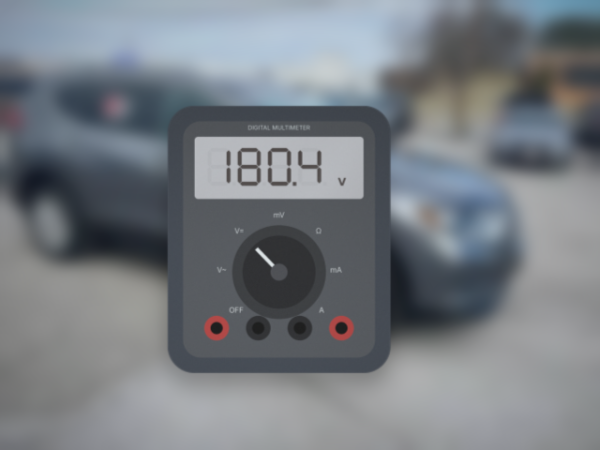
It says 180.4 V
